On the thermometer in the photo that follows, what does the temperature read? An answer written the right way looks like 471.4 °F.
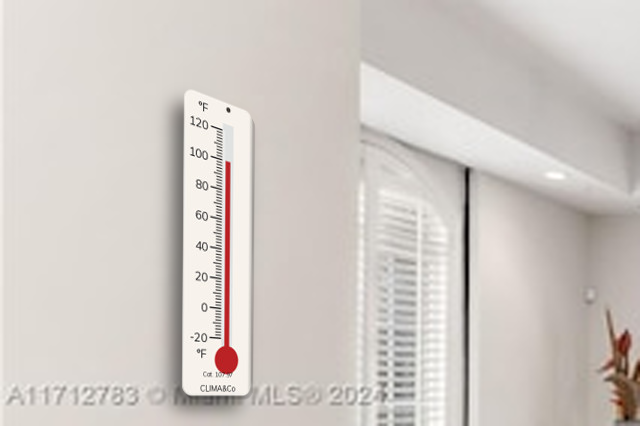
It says 100 °F
